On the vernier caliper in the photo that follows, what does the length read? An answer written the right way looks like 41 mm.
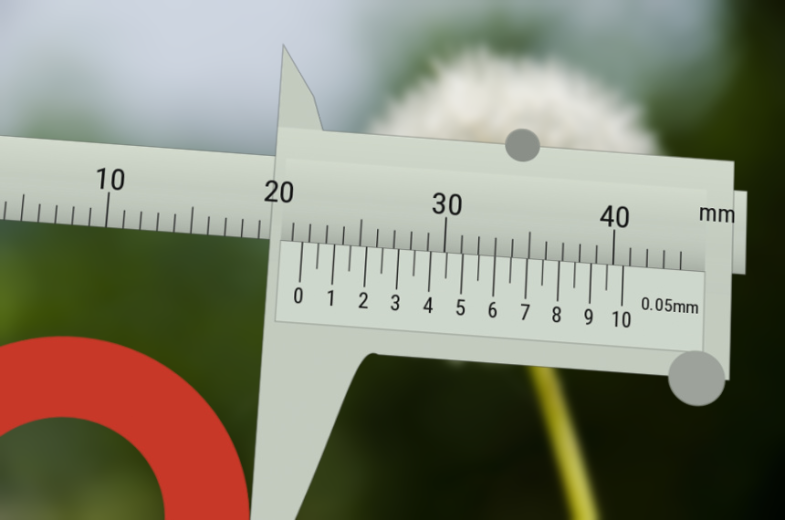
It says 21.6 mm
